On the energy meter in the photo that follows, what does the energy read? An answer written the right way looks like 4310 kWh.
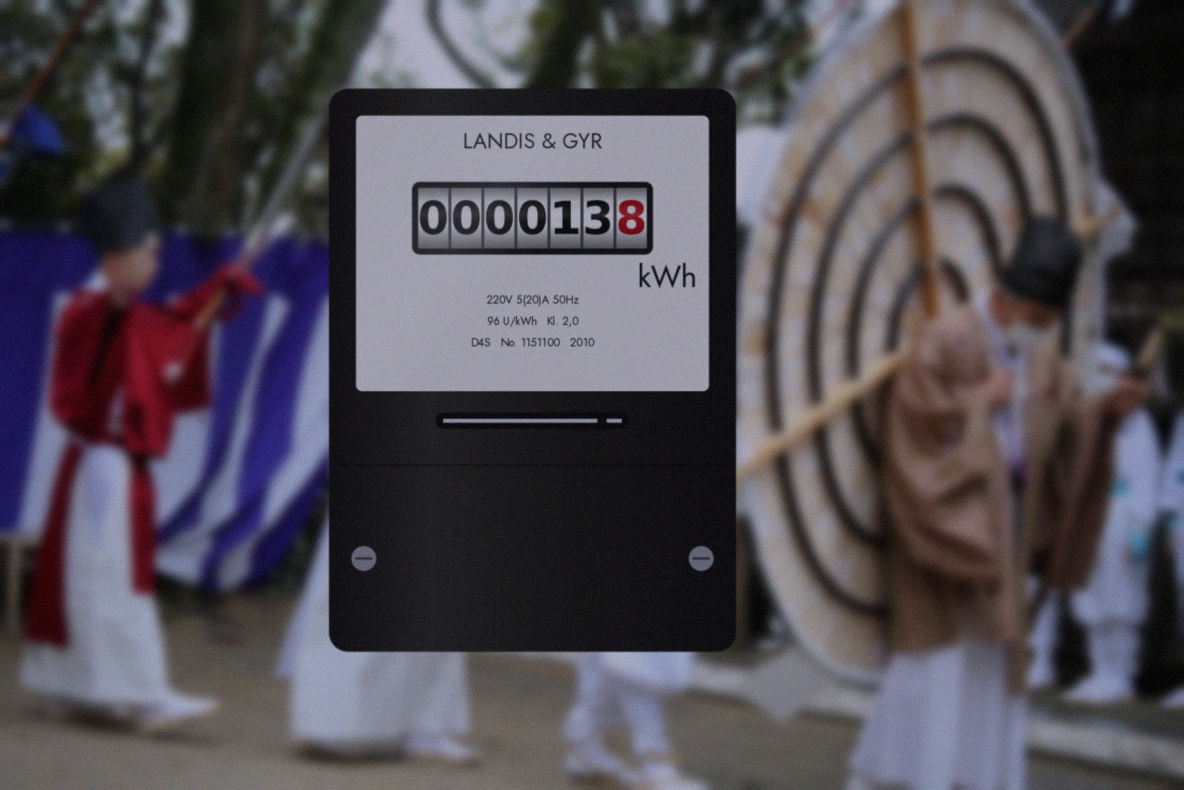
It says 13.8 kWh
